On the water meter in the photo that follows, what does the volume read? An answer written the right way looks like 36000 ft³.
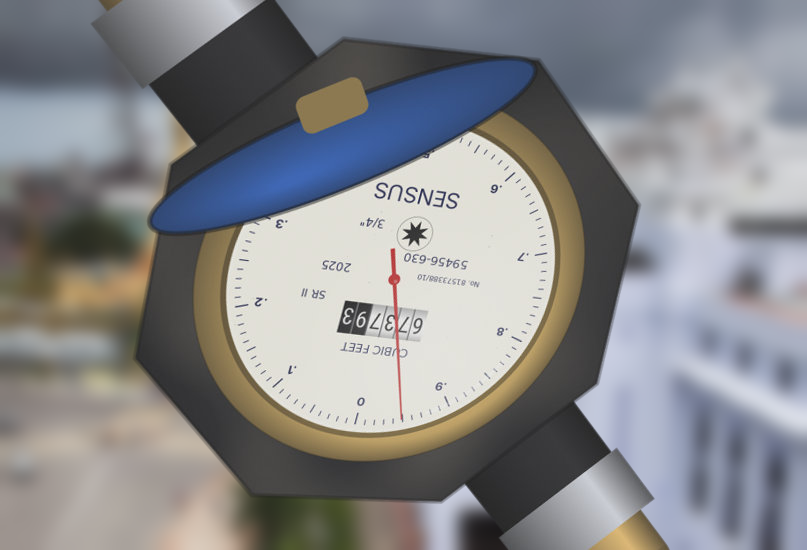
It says 673792.95 ft³
